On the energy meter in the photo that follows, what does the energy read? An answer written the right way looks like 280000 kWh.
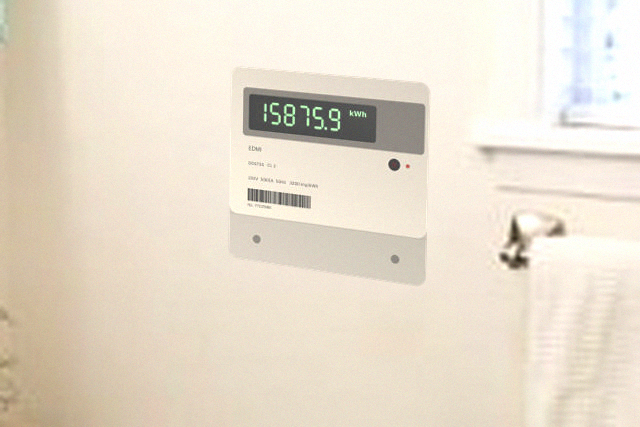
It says 15875.9 kWh
